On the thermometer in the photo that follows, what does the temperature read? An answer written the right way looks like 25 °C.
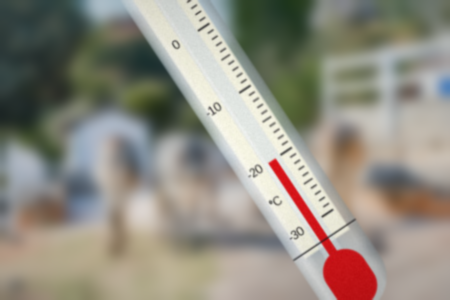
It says -20 °C
